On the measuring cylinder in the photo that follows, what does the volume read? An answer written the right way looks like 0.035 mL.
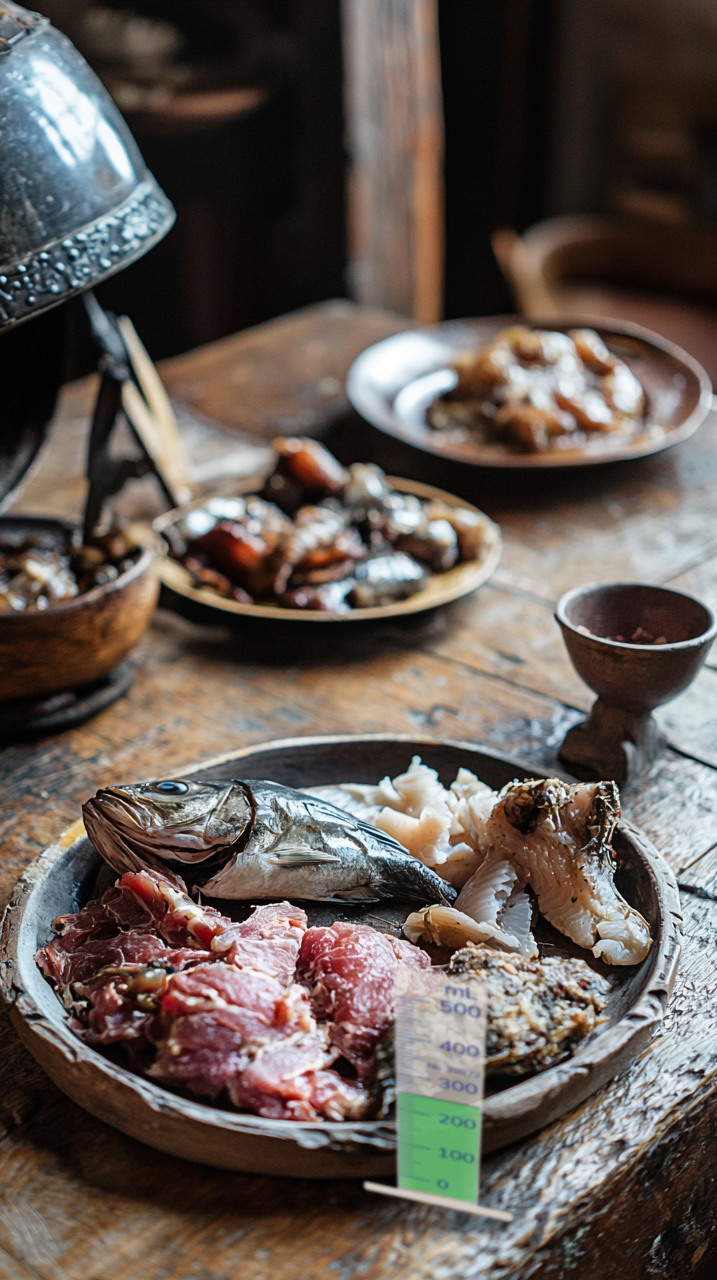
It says 250 mL
